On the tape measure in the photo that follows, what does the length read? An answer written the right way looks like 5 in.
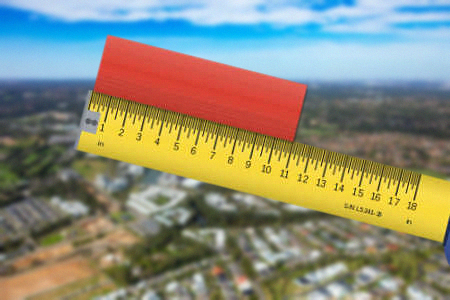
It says 11 in
